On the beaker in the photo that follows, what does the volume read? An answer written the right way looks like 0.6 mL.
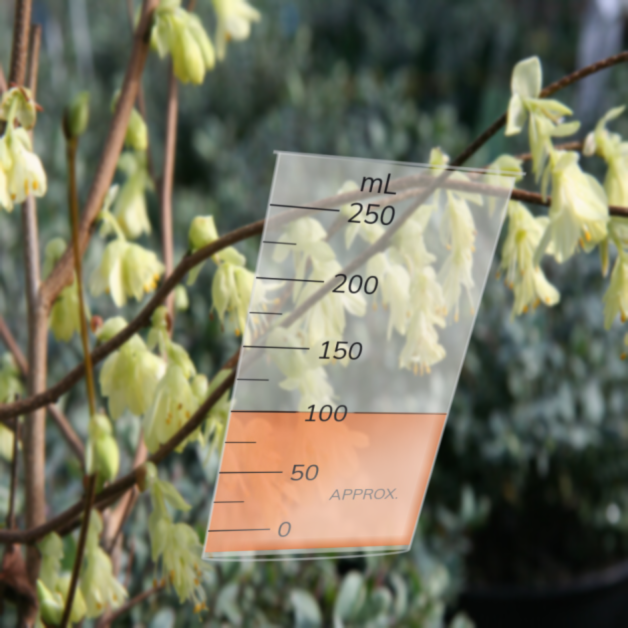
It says 100 mL
